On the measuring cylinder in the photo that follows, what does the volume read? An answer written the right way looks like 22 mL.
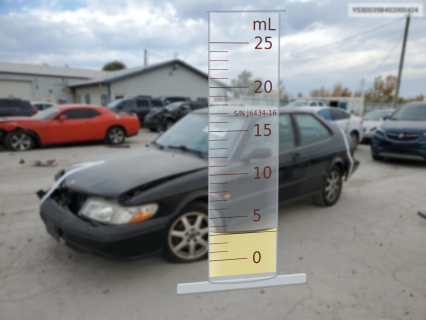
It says 3 mL
